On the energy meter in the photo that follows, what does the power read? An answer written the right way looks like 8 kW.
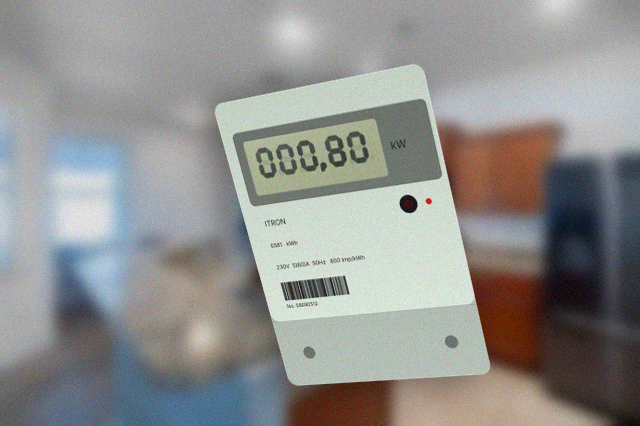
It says 0.80 kW
